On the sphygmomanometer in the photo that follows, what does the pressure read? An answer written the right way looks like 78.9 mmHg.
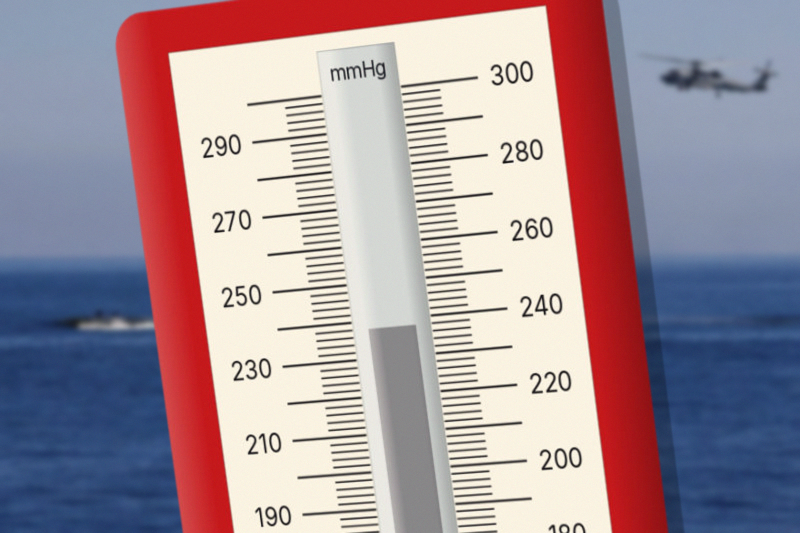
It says 238 mmHg
